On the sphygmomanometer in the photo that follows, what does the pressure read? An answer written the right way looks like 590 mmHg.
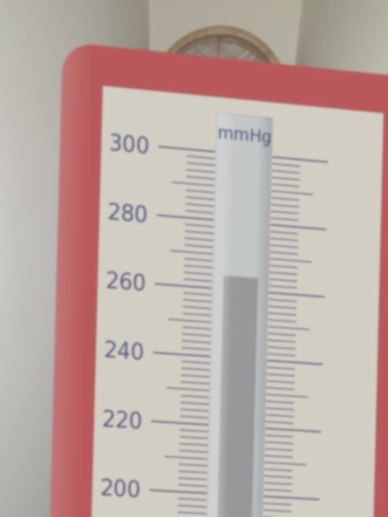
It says 264 mmHg
